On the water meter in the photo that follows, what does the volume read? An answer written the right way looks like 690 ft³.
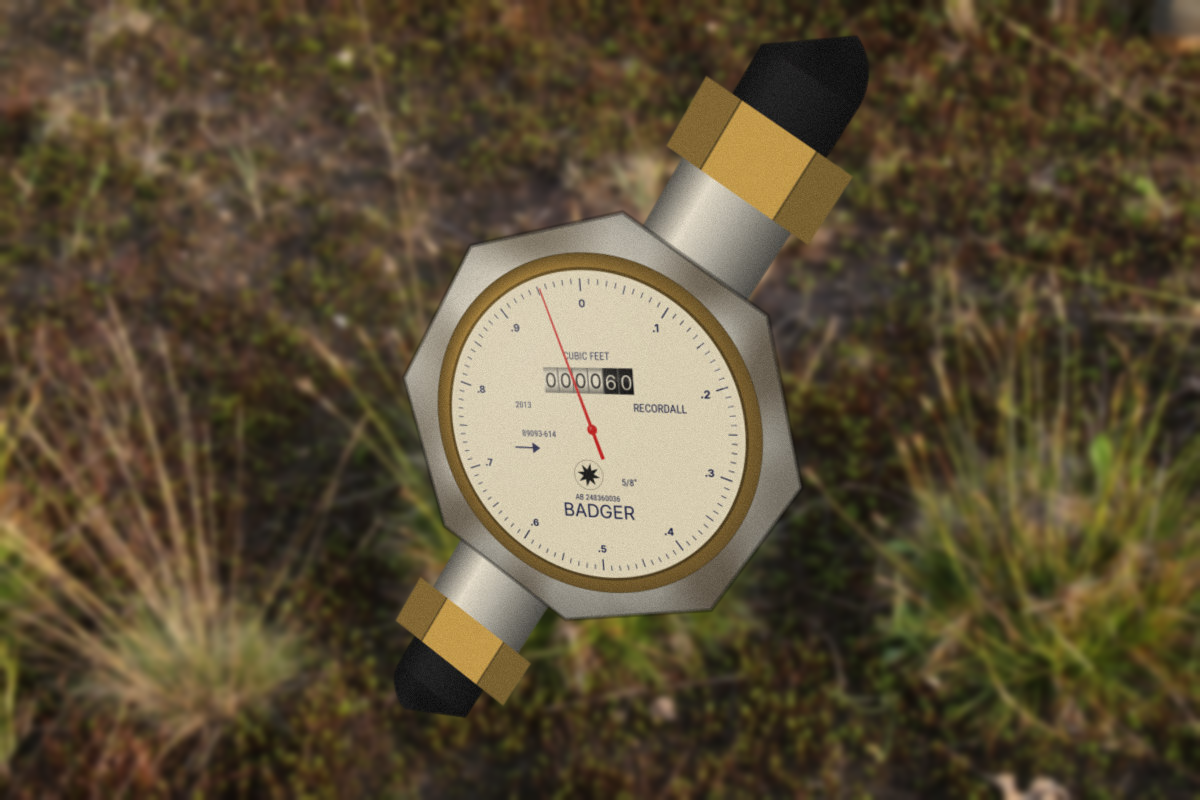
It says 59.95 ft³
